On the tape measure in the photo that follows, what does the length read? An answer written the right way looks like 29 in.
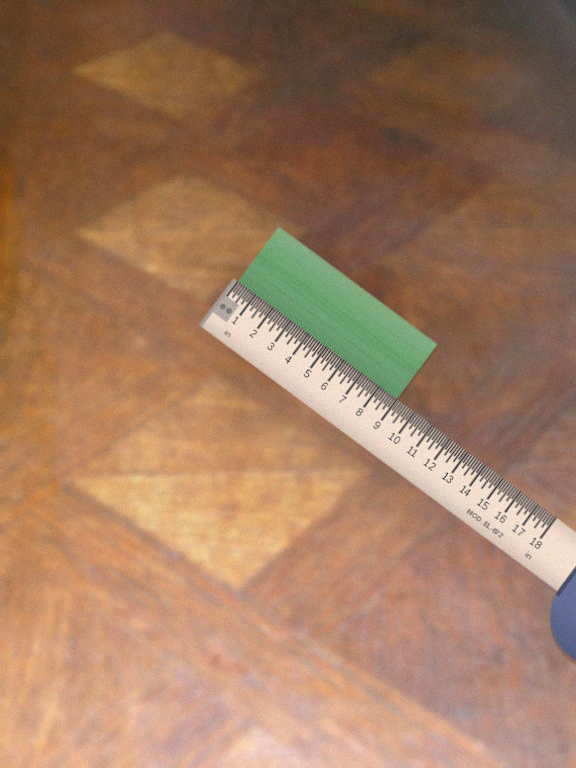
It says 9 in
